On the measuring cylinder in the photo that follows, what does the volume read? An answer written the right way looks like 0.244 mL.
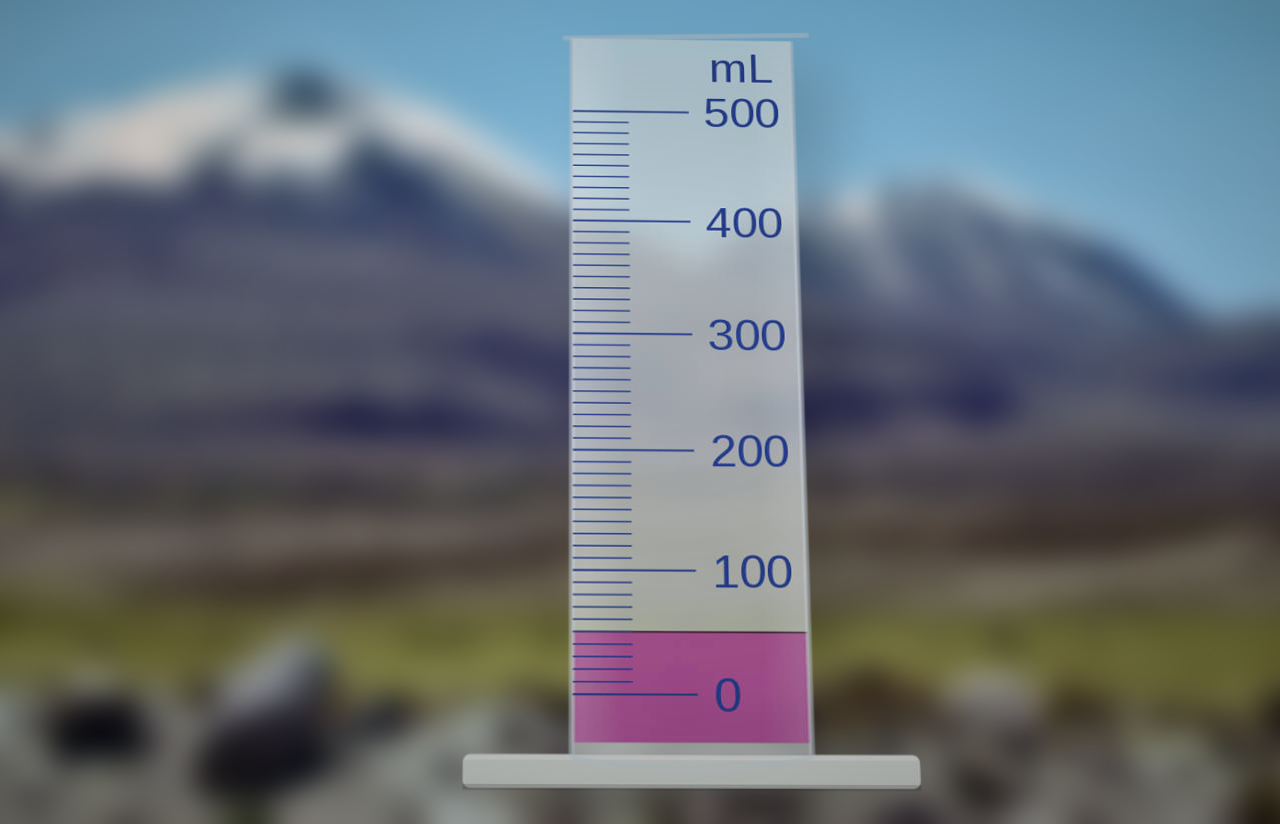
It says 50 mL
